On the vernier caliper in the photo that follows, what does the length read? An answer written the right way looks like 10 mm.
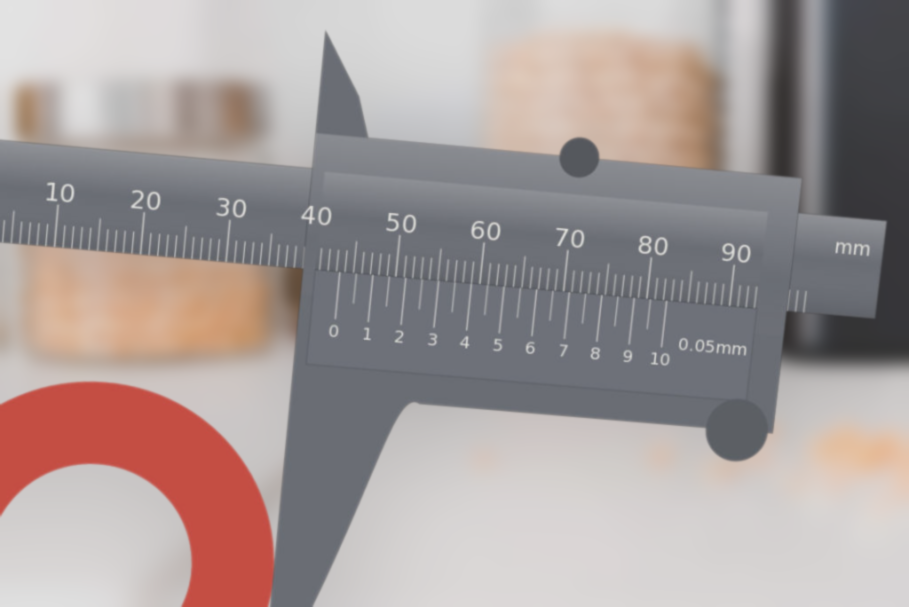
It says 43.4 mm
